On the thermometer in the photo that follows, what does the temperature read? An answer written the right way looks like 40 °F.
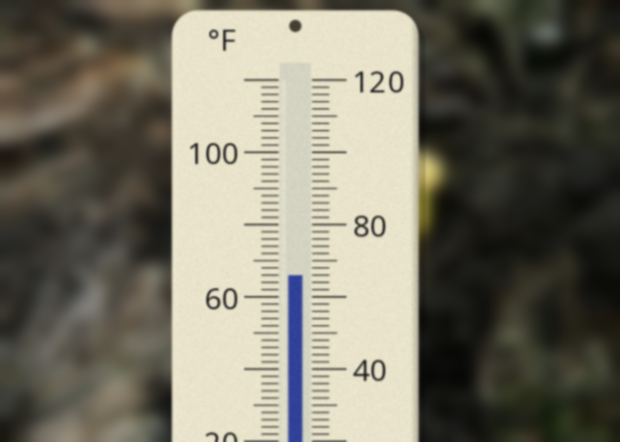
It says 66 °F
